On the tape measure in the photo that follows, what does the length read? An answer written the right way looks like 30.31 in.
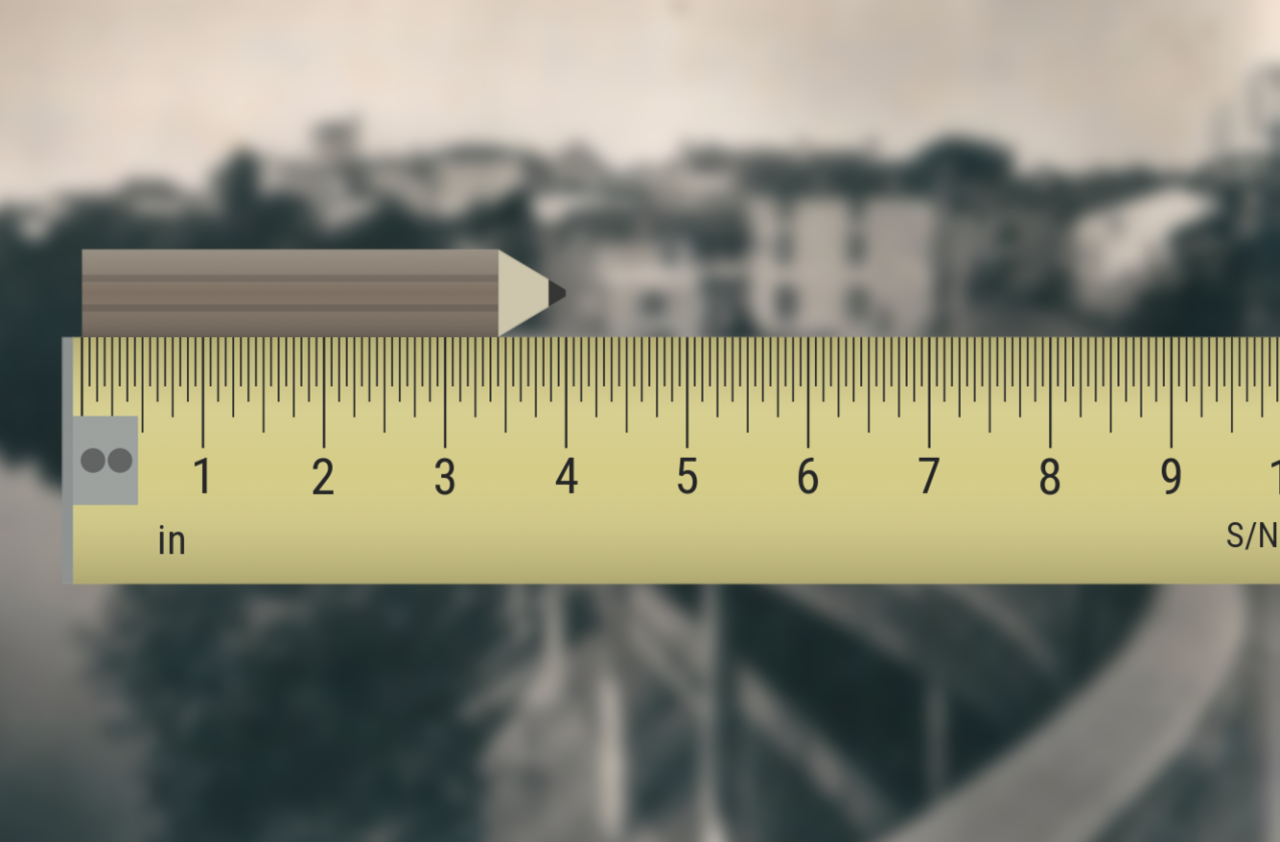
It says 4 in
